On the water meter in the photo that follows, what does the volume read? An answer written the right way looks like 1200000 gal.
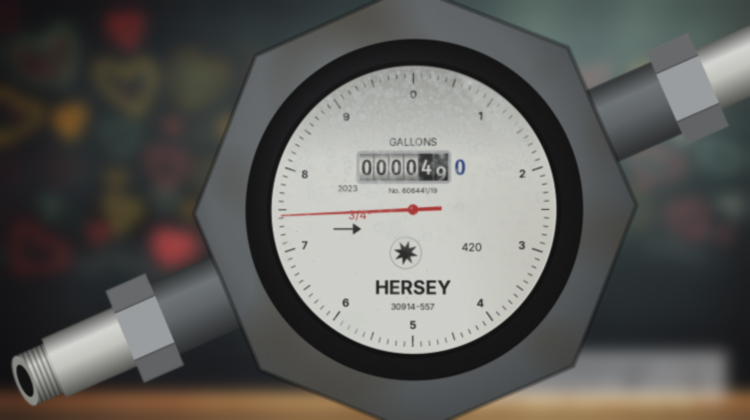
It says 487.4 gal
